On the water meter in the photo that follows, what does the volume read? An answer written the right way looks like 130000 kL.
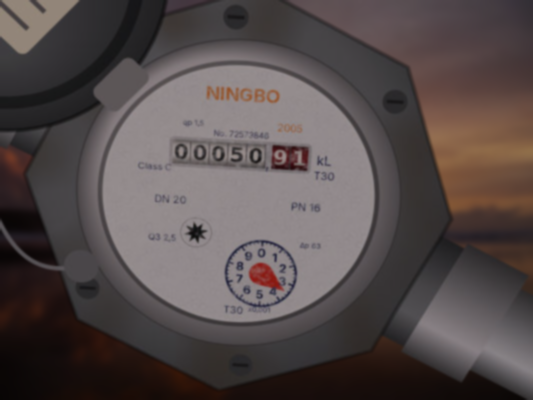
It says 50.913 kL
